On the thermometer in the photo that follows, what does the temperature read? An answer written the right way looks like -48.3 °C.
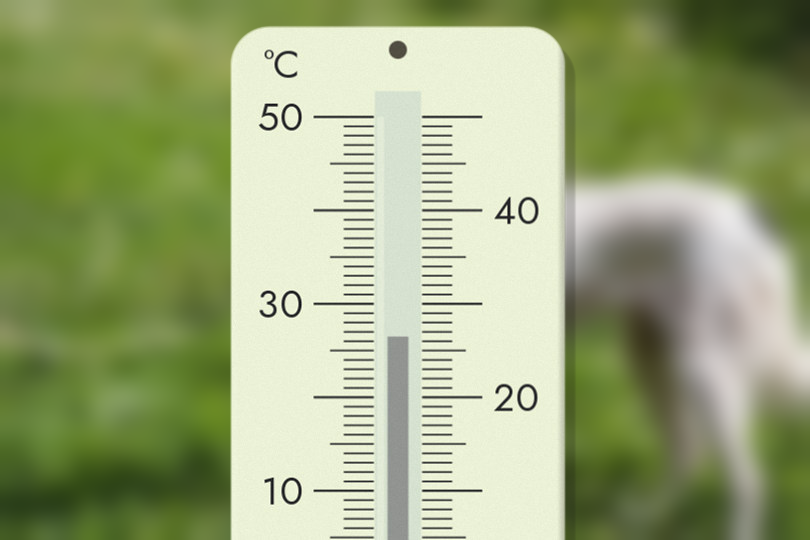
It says 26.5 °C
